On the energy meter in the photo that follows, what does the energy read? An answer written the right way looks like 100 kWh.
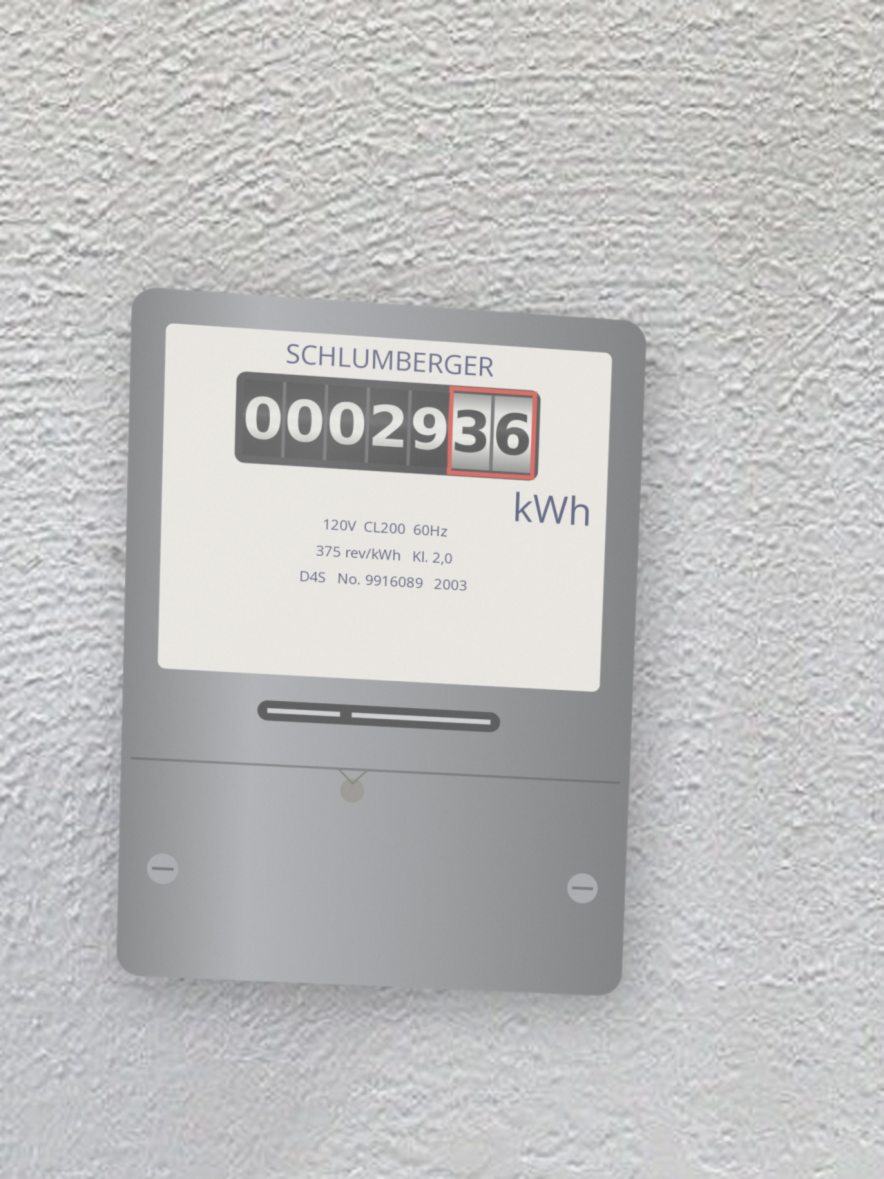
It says 29.36 kWh
